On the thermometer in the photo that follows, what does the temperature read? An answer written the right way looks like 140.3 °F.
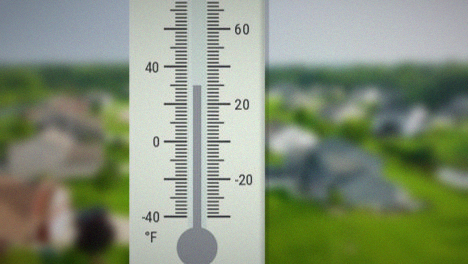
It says 30 °F
